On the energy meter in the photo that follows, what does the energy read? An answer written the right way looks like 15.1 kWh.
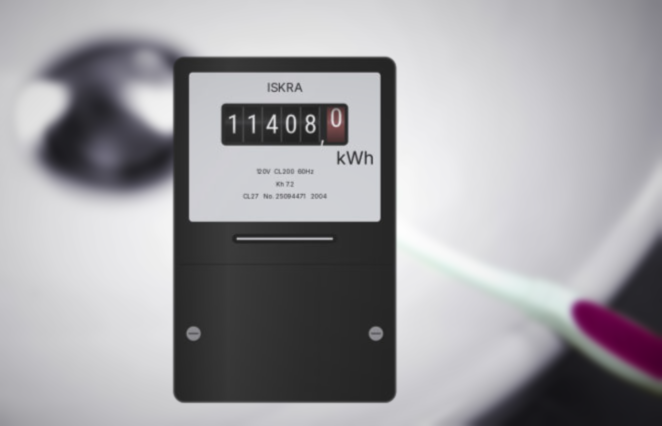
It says 11408.0 kWh
